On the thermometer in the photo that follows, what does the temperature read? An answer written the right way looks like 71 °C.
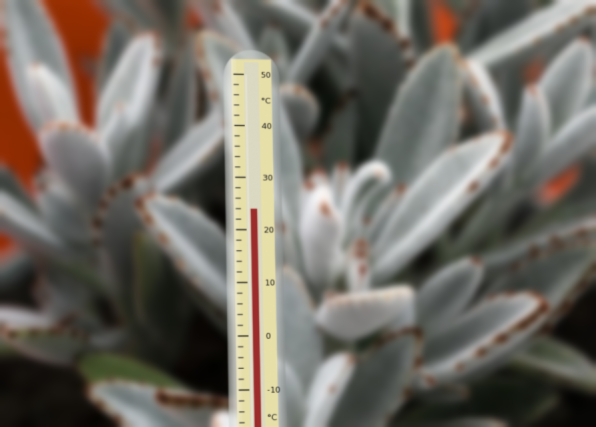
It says 24 °C
